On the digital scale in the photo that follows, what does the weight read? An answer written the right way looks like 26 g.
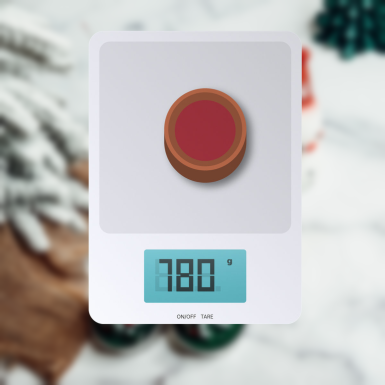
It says 780 g
